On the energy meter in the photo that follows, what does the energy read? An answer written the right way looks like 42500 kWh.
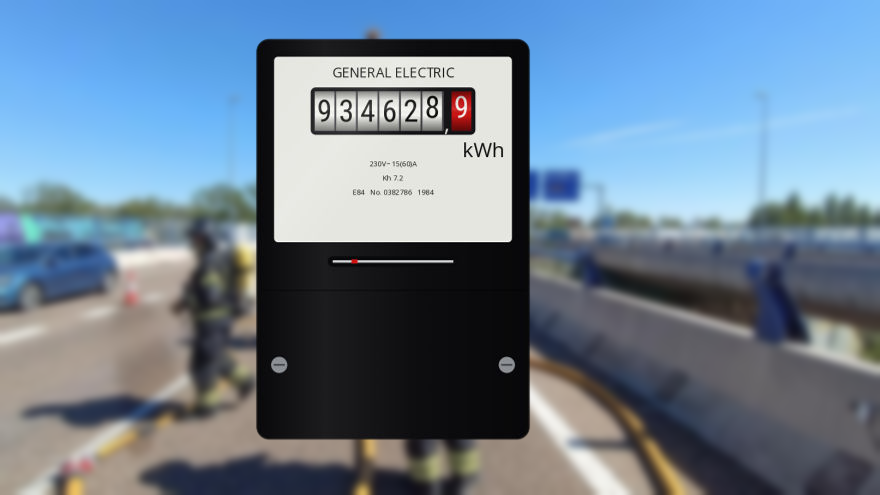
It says 934628.9 kWh
